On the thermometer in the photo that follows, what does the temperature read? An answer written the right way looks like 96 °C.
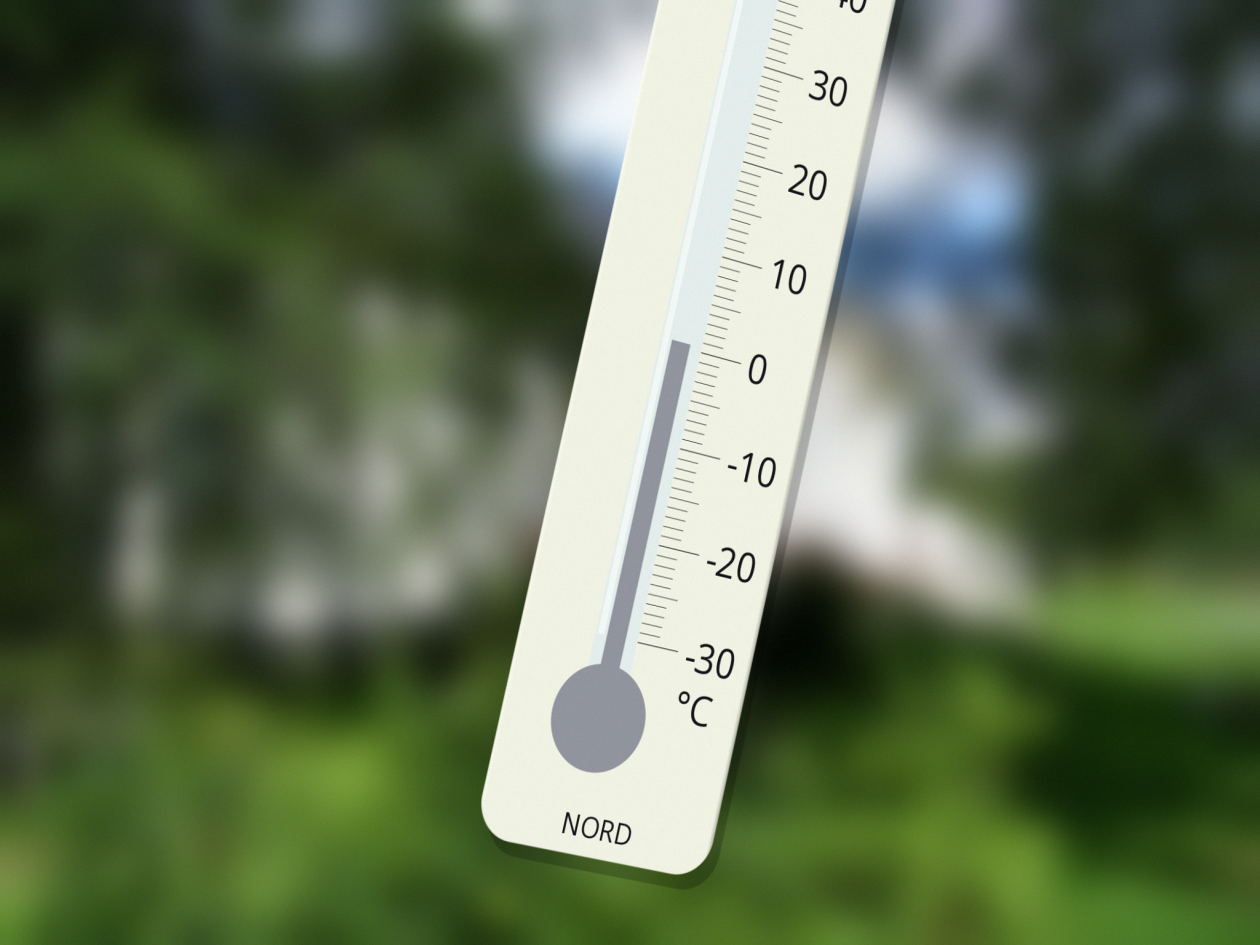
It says 0.5 °C
